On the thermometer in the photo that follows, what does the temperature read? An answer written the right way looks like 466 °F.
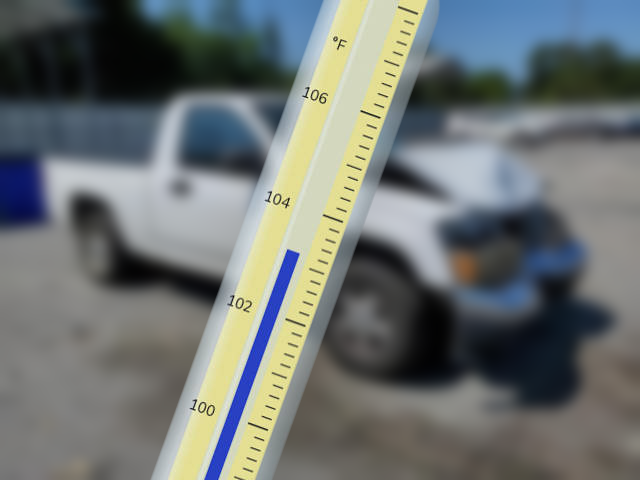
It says 103.2 °F
